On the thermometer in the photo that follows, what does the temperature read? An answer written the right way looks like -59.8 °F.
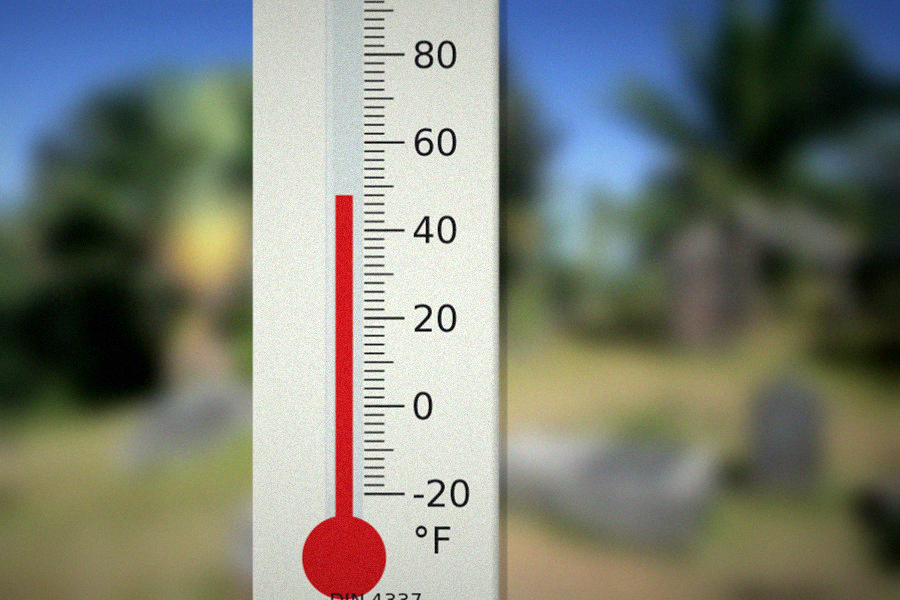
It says 48 °F
